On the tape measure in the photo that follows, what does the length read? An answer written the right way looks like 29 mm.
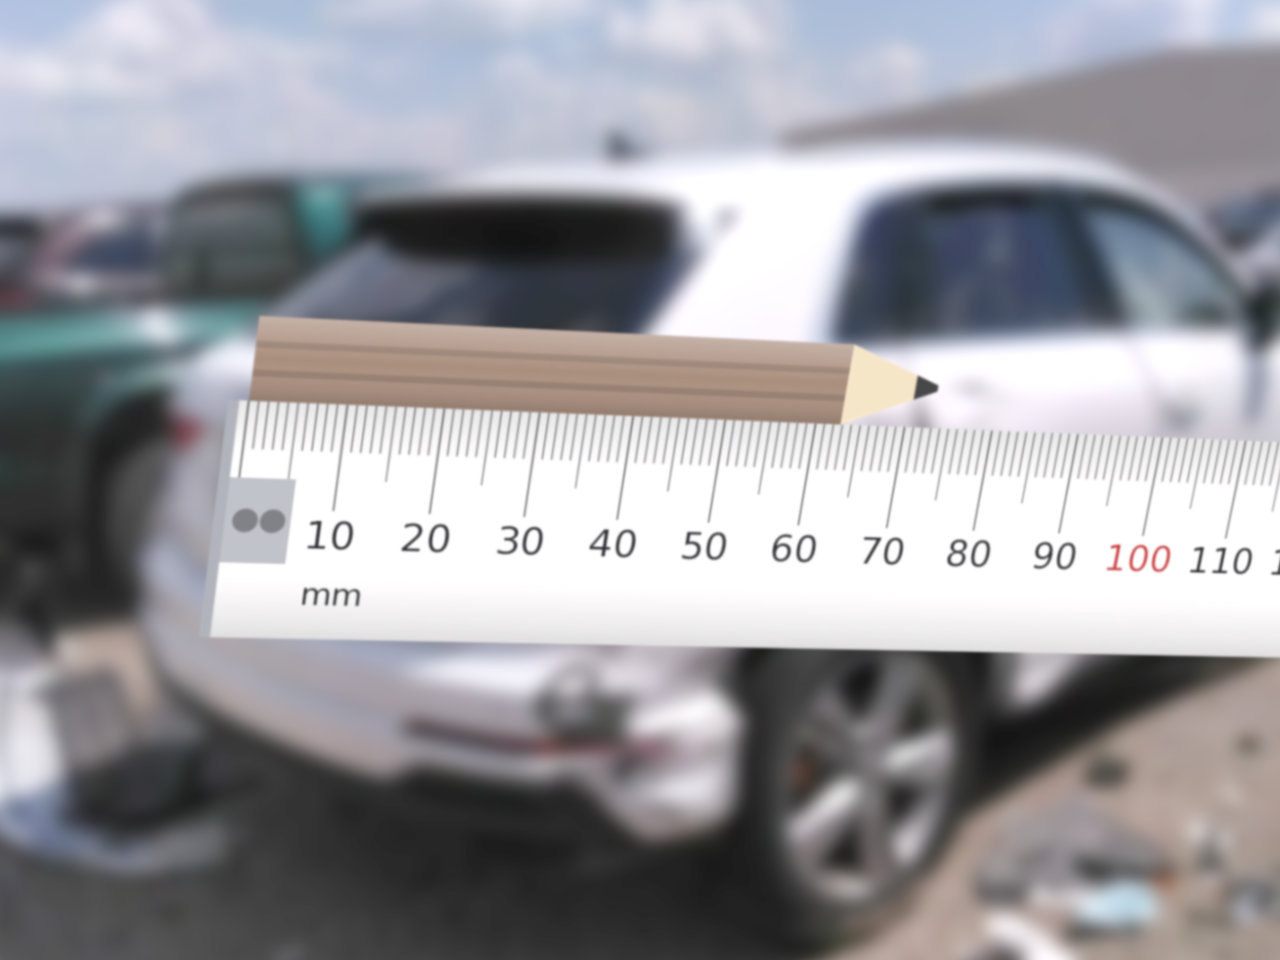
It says 73 mm
